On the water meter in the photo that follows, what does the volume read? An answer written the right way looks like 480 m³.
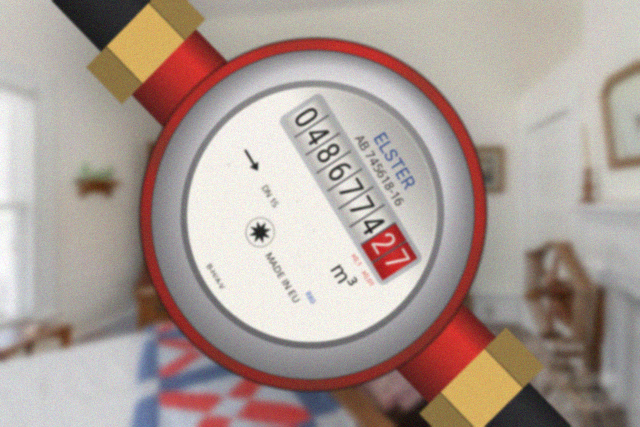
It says 486774.27 m³
